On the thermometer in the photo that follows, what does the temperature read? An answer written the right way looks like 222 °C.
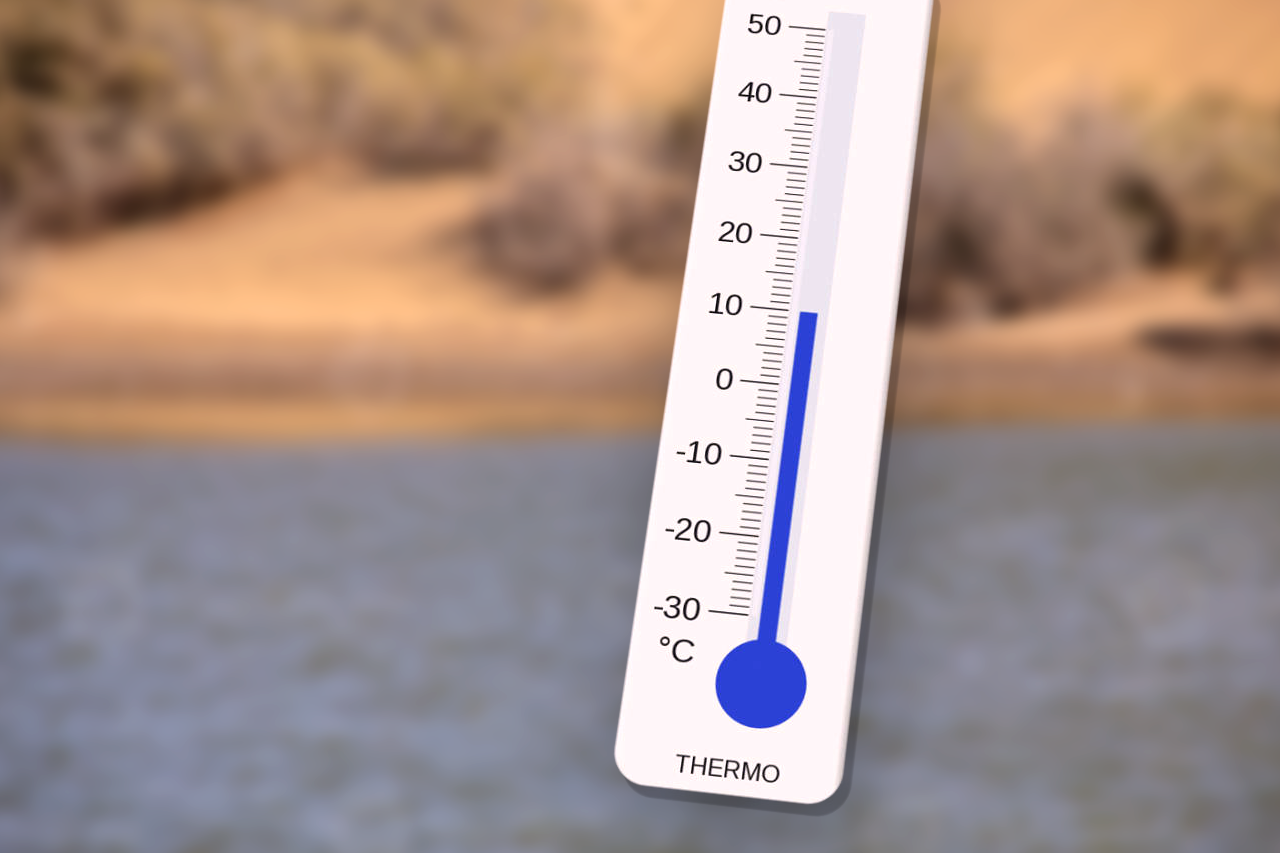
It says 10 °C
